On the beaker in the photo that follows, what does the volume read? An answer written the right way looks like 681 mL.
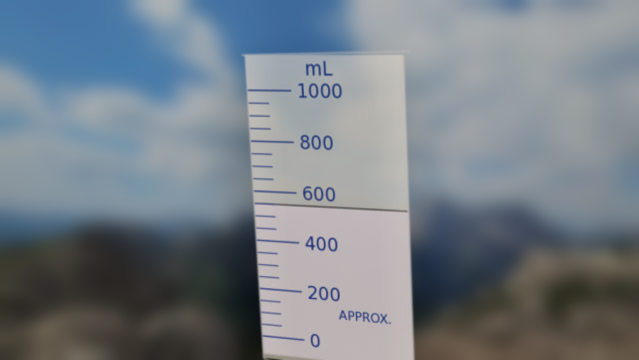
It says 550 mL
